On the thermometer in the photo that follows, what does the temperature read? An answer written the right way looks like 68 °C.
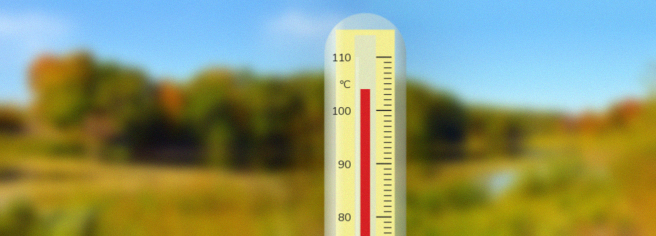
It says 104 °C
